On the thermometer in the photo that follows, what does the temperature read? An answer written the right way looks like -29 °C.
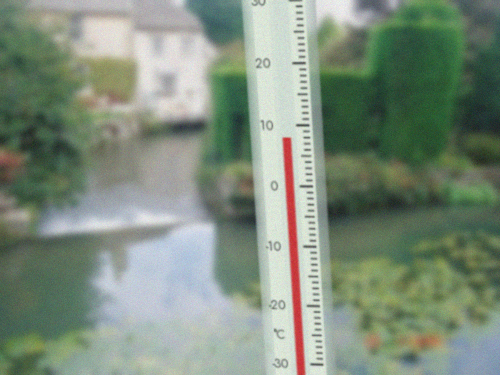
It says 8 °C
